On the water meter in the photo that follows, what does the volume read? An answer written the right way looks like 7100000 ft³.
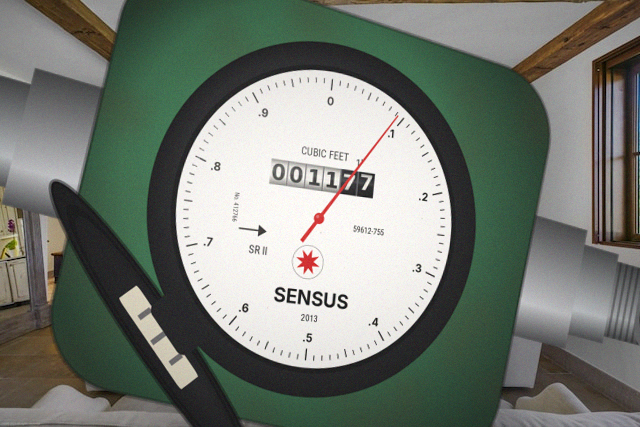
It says 1177.09 ft³
